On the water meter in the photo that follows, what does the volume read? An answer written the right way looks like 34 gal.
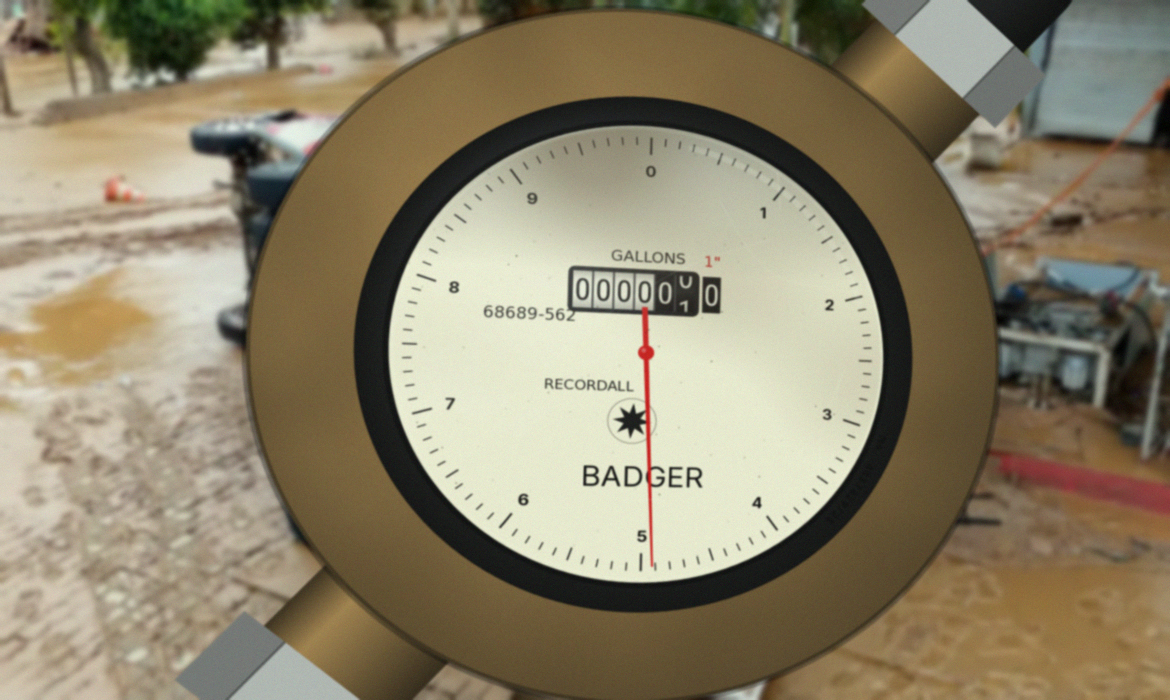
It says 4.9 gal
